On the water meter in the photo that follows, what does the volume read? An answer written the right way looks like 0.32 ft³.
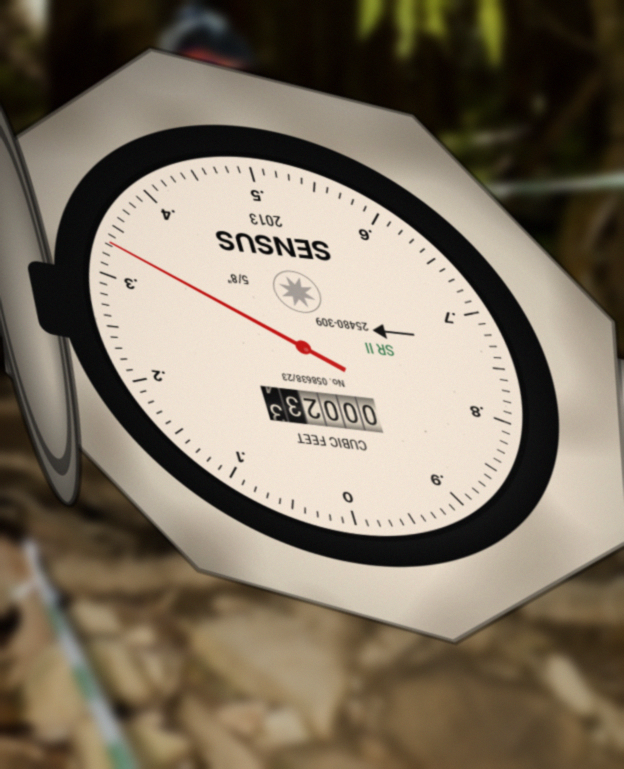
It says 233.33 ft³
